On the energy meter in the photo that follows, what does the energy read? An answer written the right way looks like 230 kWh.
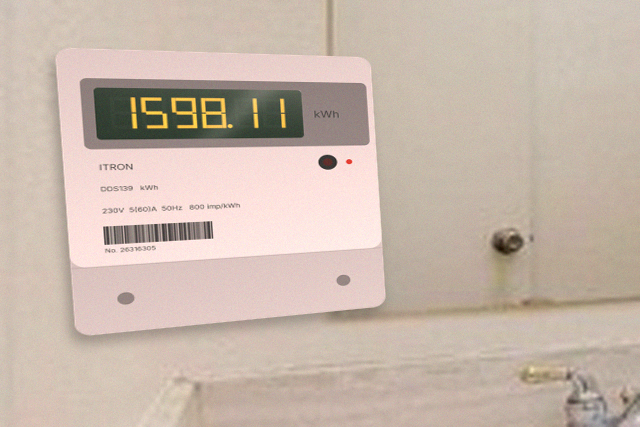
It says 1598.11 kWh
